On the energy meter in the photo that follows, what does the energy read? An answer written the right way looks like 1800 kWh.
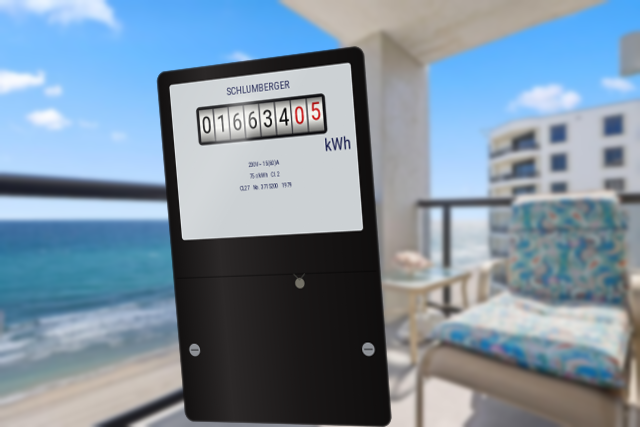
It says 16634.05 kWh
